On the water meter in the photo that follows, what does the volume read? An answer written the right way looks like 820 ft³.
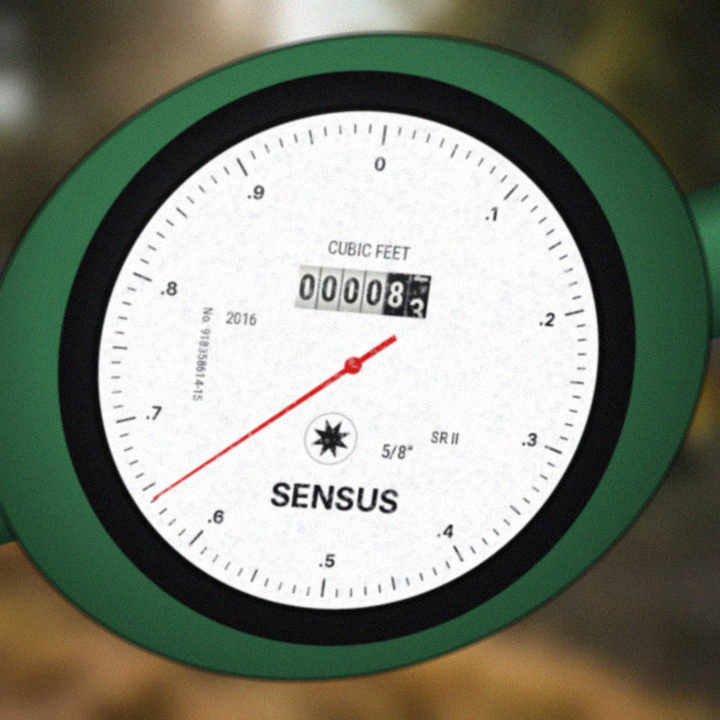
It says 82.64 ft³
